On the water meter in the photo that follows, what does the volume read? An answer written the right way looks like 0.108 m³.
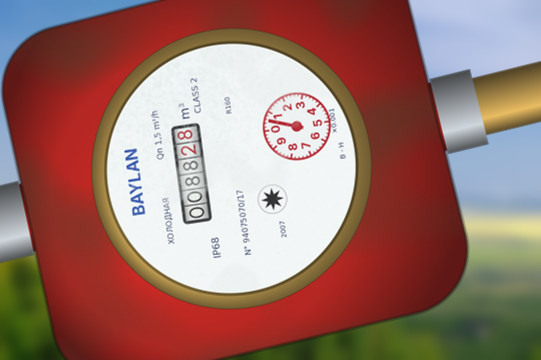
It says 88.280 m³
